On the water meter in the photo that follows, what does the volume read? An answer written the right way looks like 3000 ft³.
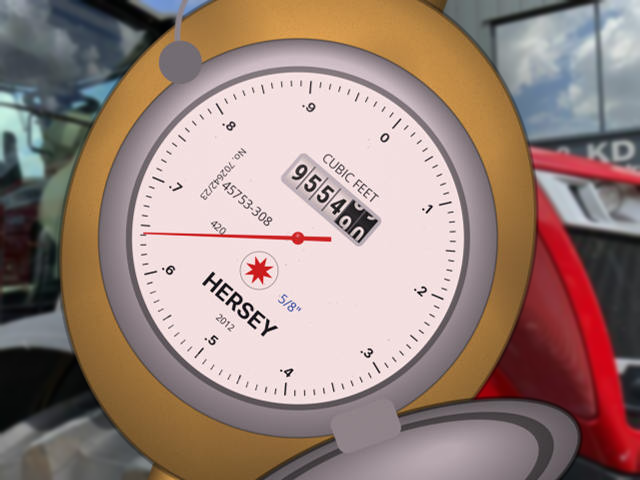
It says 955489.64 ft³
